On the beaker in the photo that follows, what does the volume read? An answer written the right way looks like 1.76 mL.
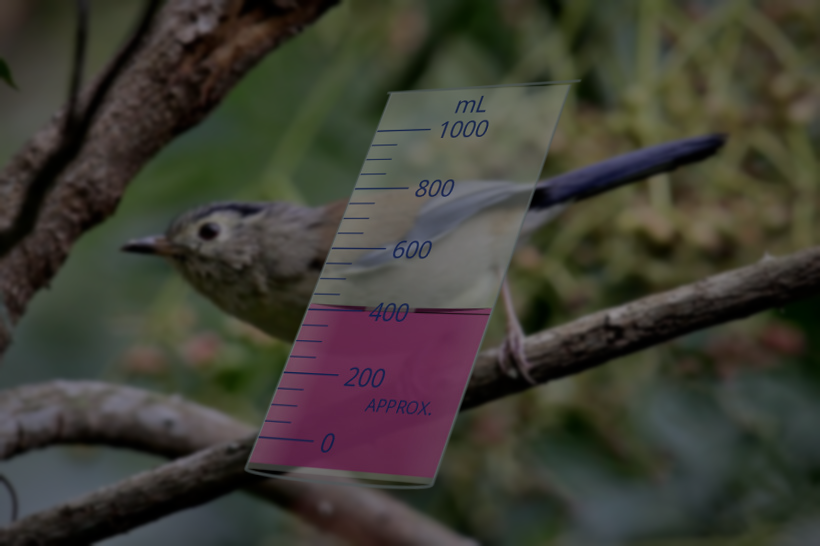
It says 400 mL
